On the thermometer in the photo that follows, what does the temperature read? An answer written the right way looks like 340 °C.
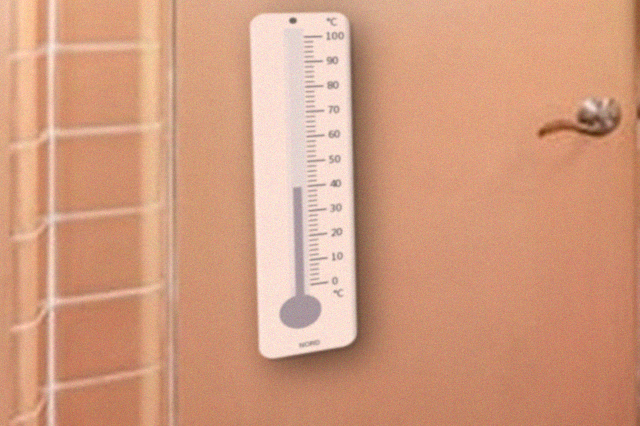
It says 40 °C
